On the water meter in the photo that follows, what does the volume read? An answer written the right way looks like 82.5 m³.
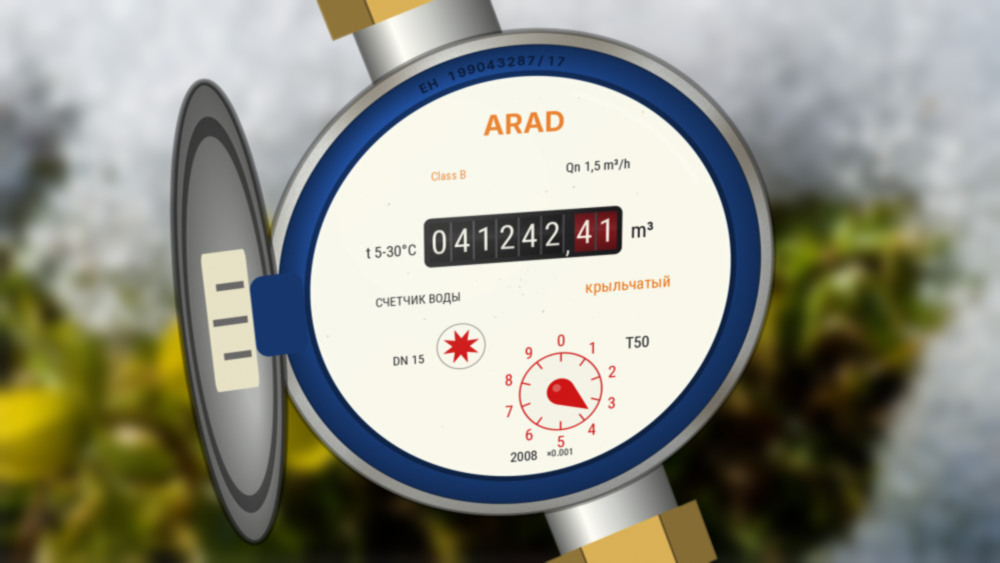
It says 41242.413 m³
